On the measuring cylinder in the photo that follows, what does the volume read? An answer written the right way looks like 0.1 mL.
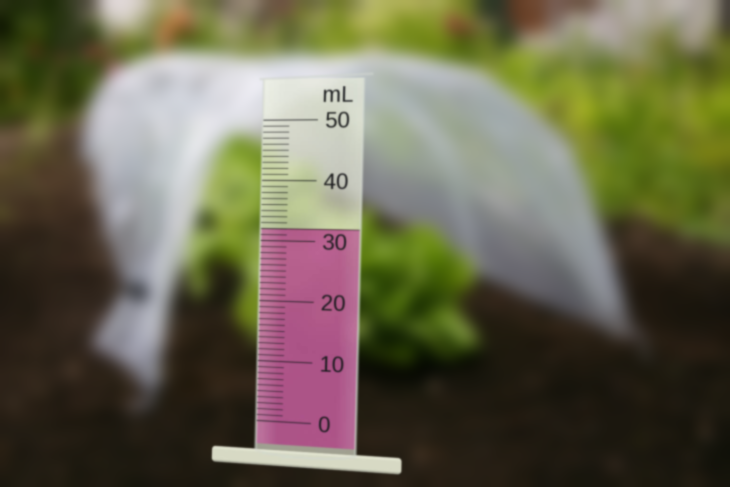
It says 32 mL
